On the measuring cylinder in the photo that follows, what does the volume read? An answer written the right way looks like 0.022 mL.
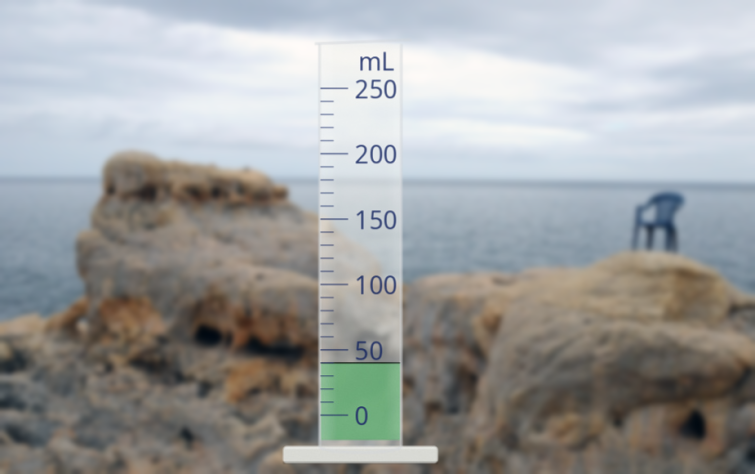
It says 40 mL
